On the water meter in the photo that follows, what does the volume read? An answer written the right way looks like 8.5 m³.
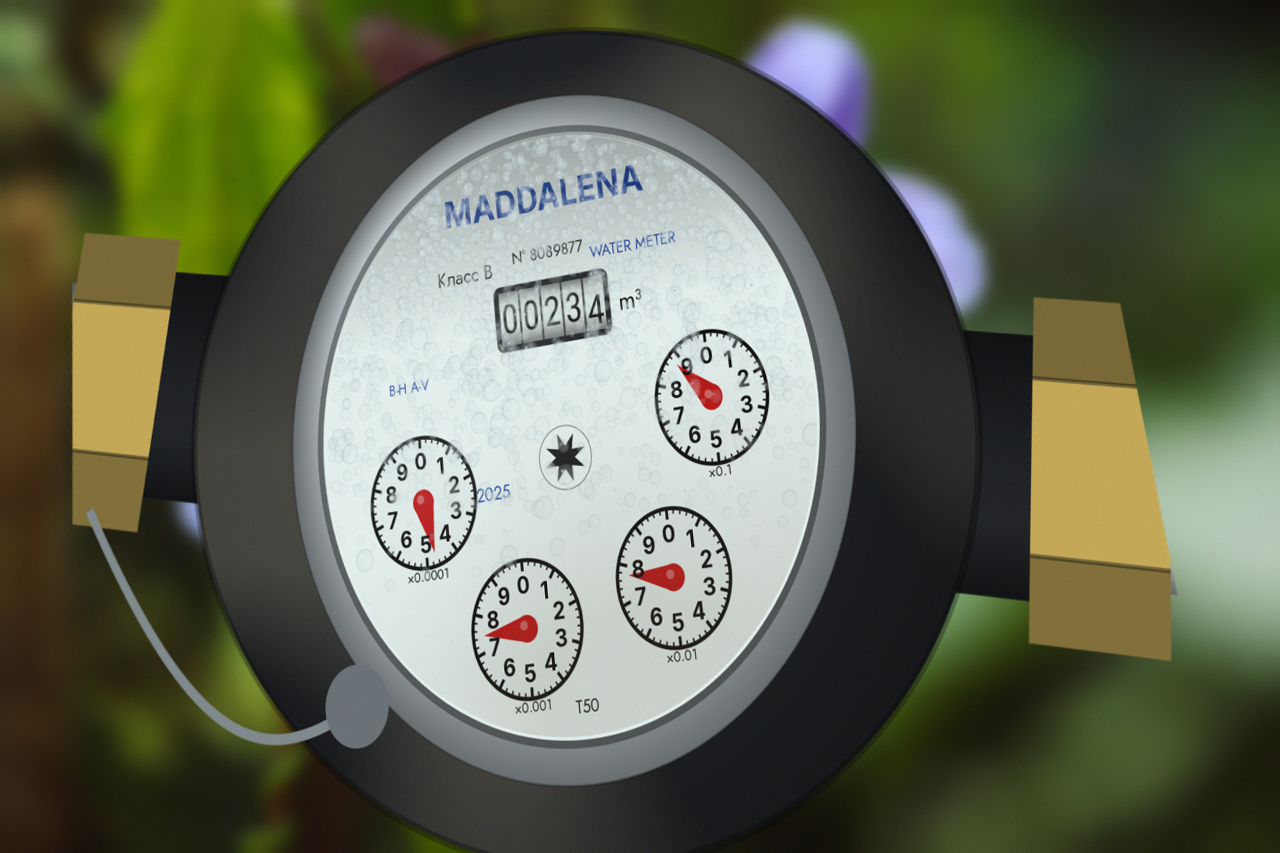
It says 233.8774 m³
